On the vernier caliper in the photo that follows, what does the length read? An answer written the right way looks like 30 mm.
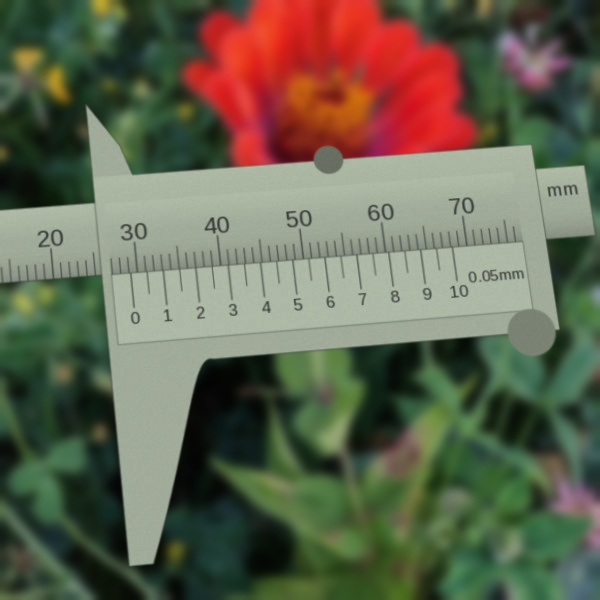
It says 29.2 mm
